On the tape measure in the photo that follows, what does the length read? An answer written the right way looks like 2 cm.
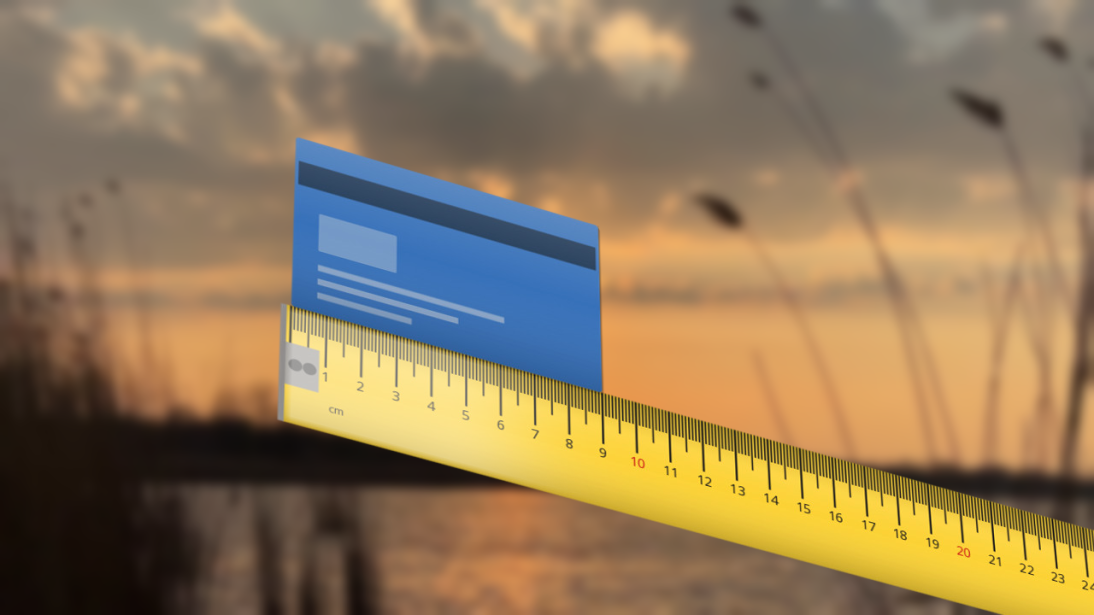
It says 9 cm
